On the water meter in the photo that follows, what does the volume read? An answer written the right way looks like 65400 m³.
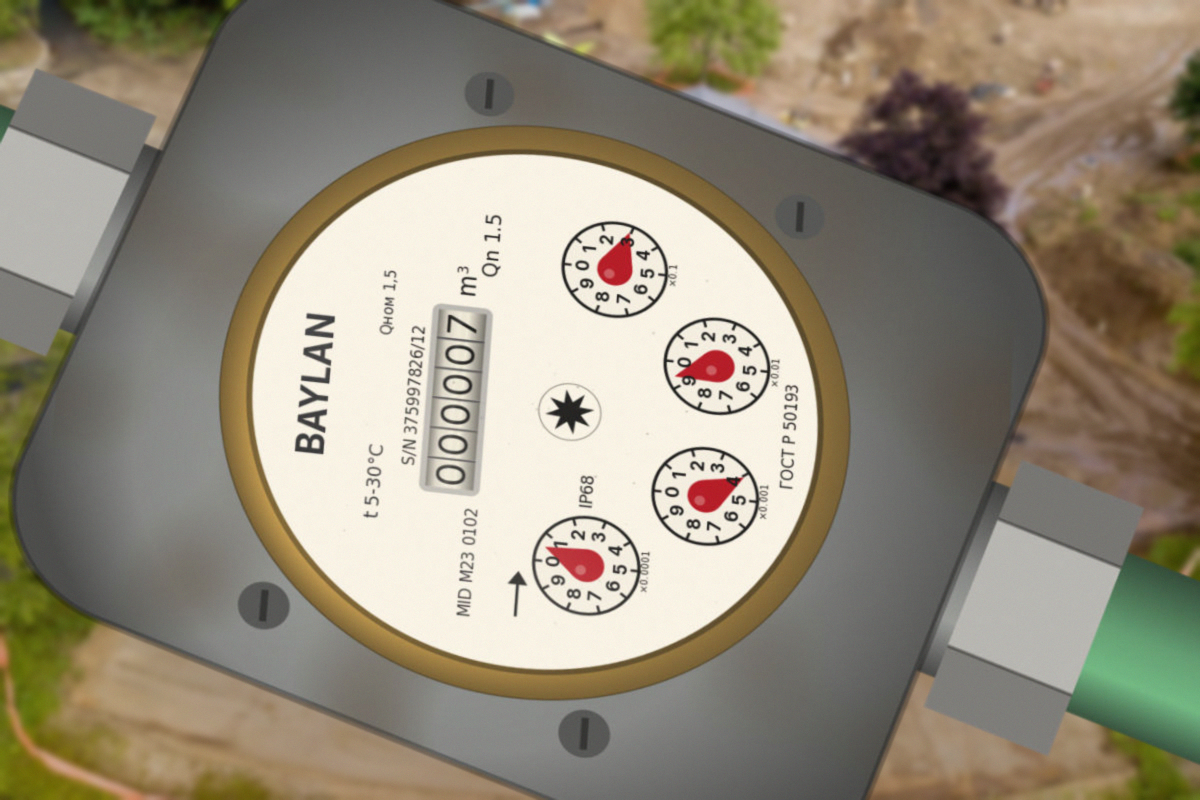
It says 7.2940 m³
